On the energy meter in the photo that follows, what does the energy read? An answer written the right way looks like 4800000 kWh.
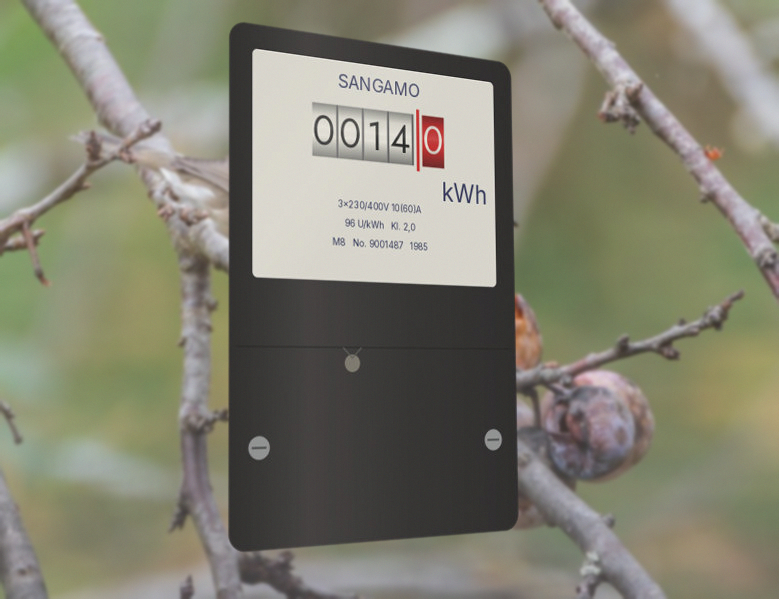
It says 14.0 kWh
